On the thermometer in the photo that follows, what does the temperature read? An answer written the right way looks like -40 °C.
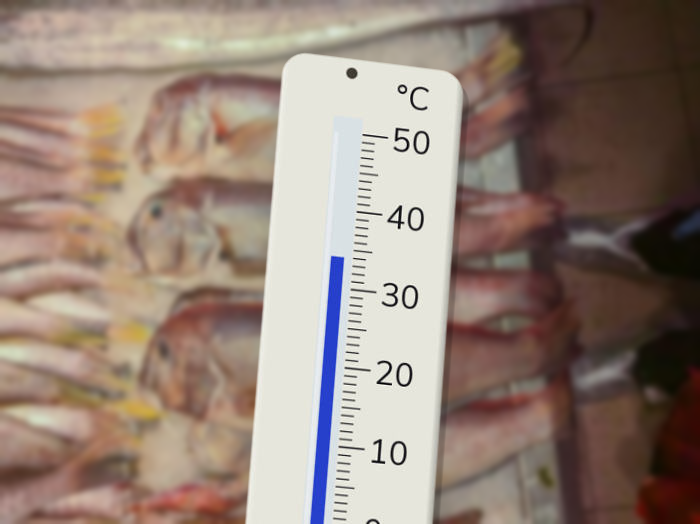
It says 34 °C
